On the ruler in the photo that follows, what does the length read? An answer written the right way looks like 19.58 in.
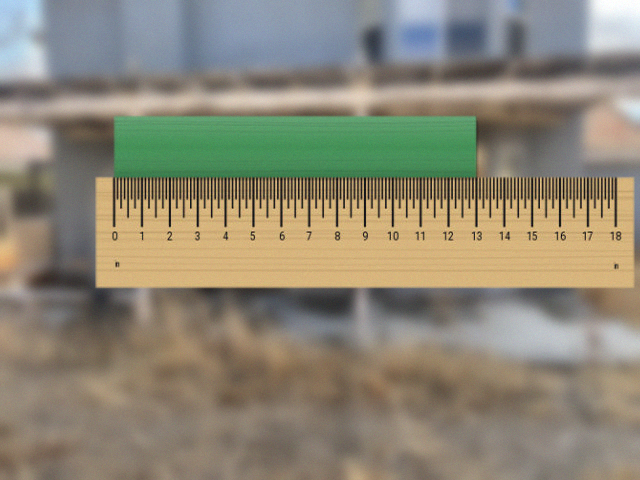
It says 13 in
